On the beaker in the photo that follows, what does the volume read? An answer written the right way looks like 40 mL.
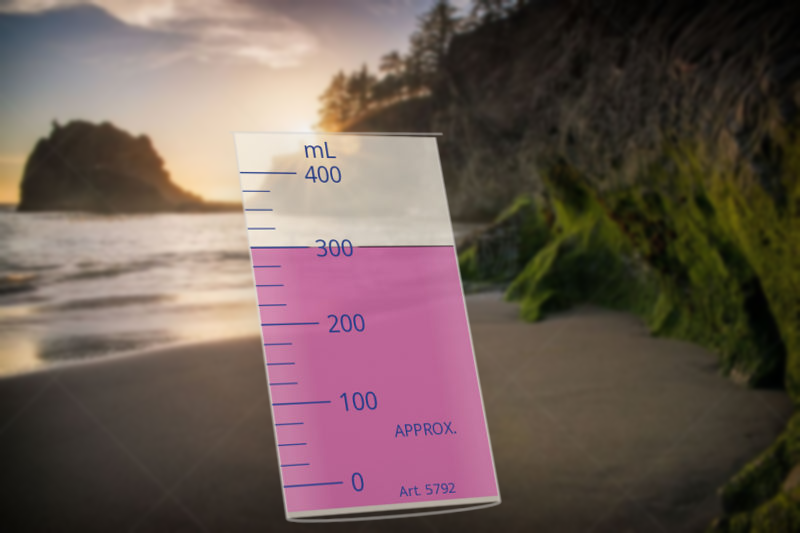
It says 300 mL
